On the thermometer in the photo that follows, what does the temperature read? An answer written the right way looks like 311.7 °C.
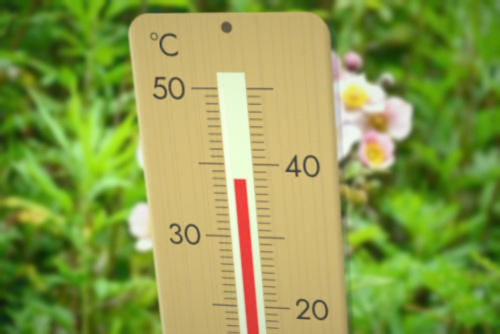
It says 38 °C
